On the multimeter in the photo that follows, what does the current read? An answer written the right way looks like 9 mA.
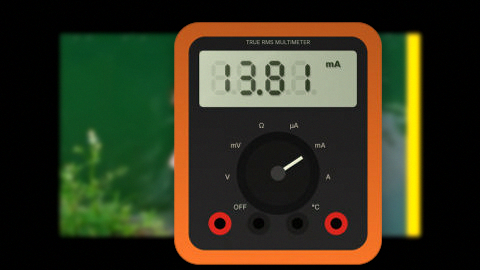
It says 13.81 mA
